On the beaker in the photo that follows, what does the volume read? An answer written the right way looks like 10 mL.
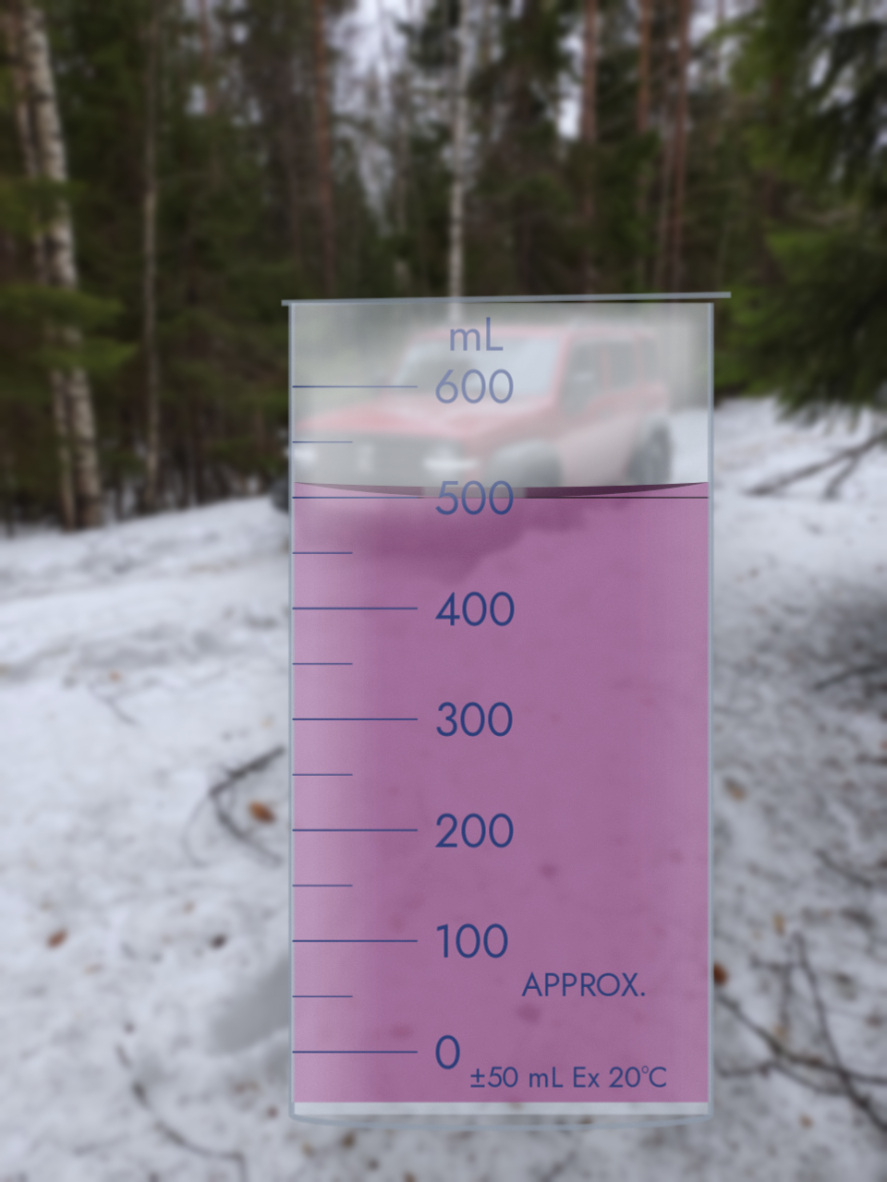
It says 500 mL
